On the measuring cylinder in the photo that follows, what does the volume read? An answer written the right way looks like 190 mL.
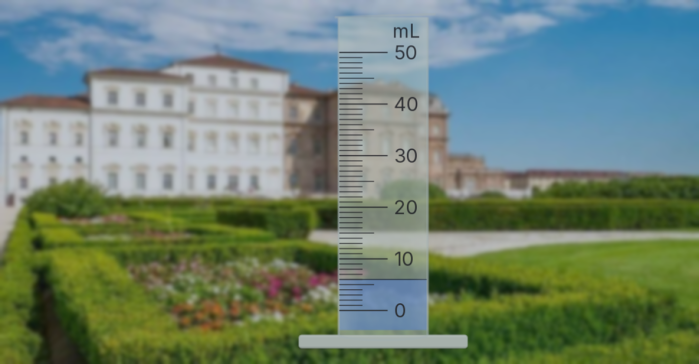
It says 6 mL
